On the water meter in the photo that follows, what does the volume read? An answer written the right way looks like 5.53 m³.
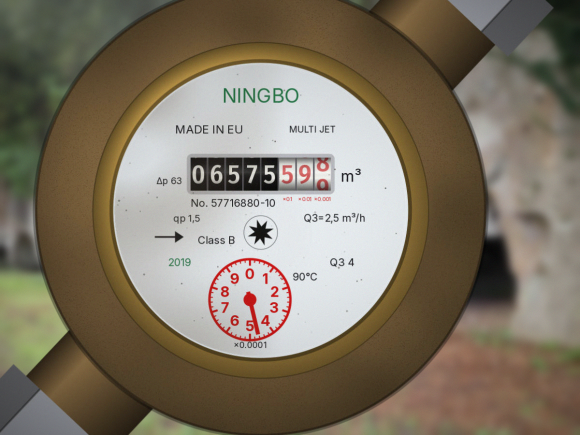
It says 6575.5984 m³
